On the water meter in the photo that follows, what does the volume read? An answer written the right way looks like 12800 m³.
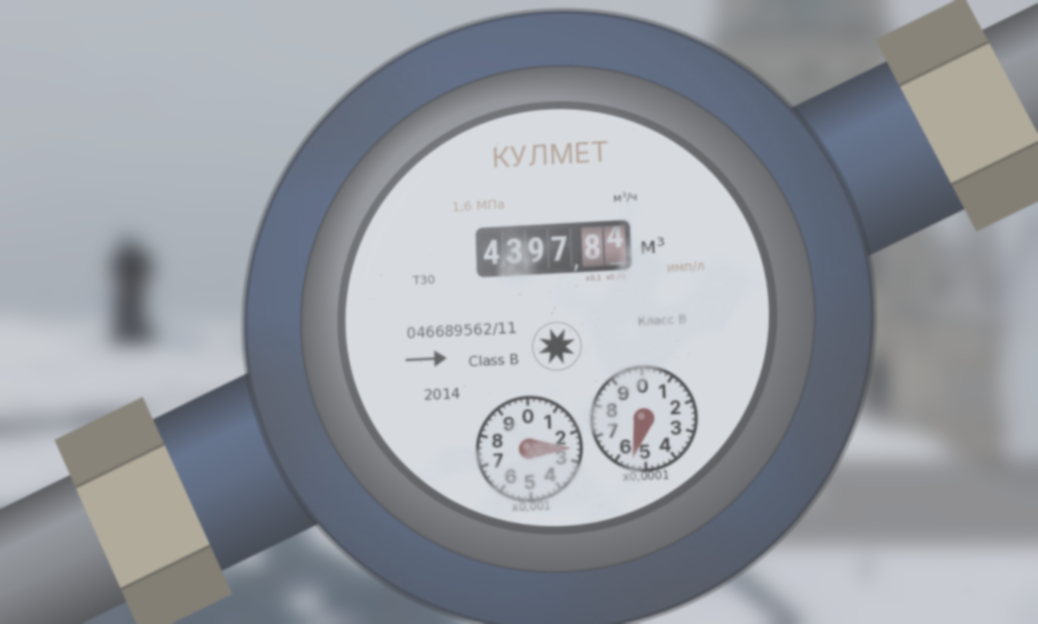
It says 4397.8425 m³
